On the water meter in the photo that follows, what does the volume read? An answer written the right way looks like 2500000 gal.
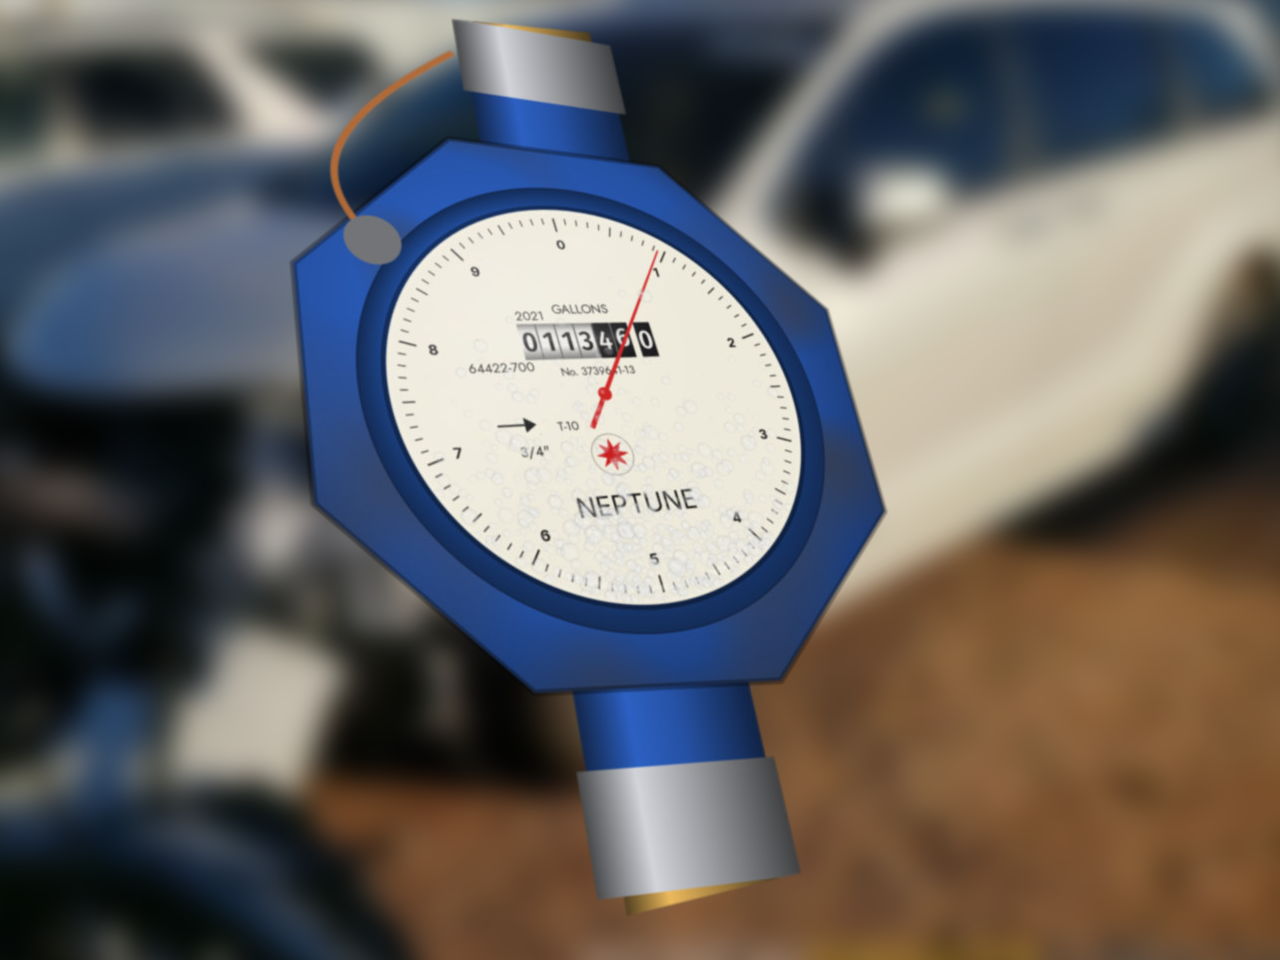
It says 113460.9 gal
